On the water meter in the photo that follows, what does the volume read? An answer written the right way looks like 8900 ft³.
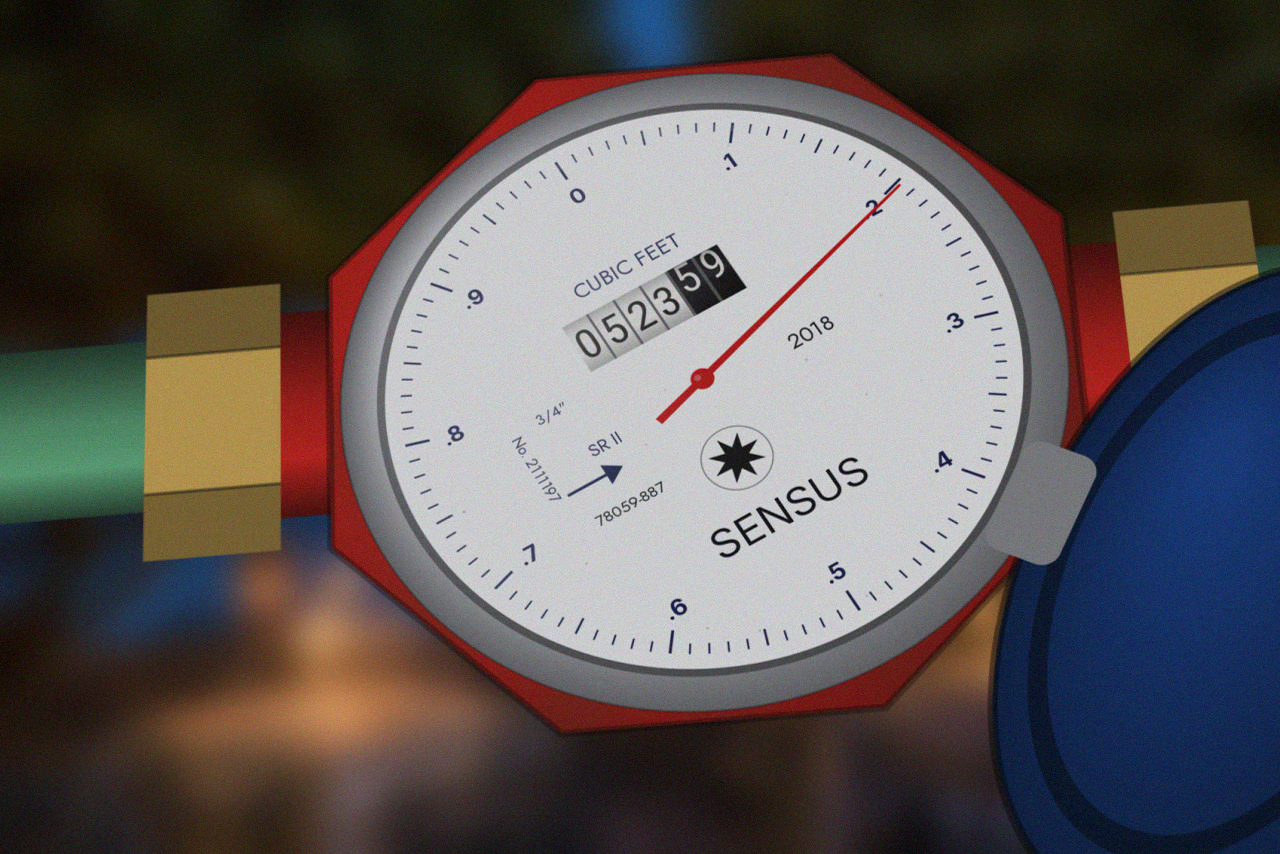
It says 52359.20 ft³
